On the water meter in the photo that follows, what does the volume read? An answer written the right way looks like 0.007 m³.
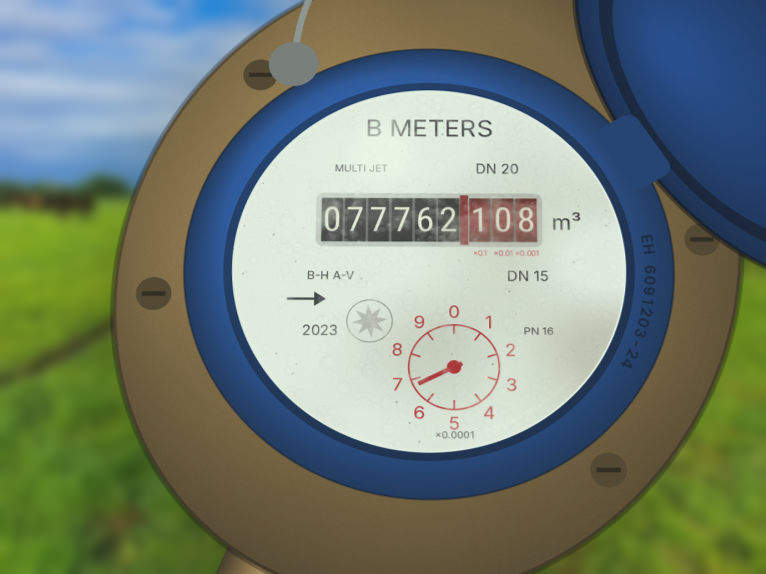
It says 77762.1086 m³
